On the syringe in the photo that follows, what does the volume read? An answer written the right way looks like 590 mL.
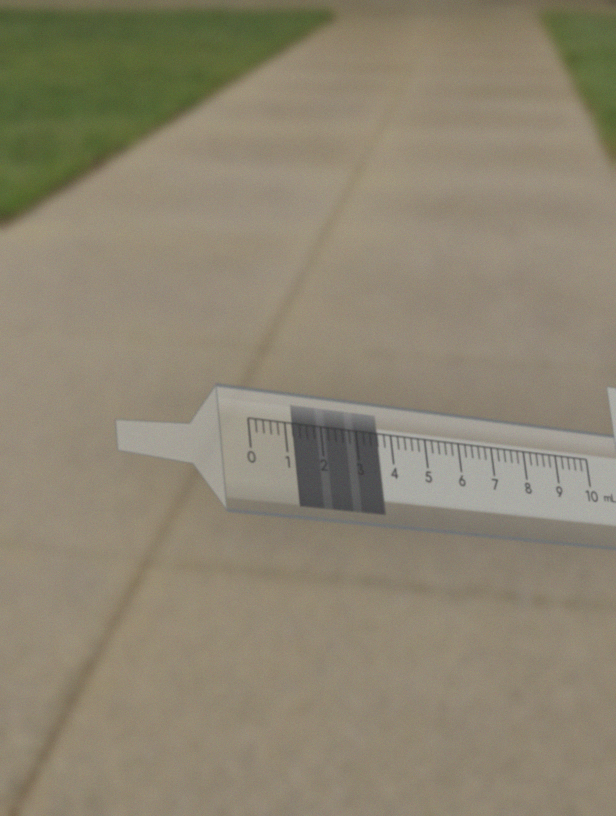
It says 1.2 mL
